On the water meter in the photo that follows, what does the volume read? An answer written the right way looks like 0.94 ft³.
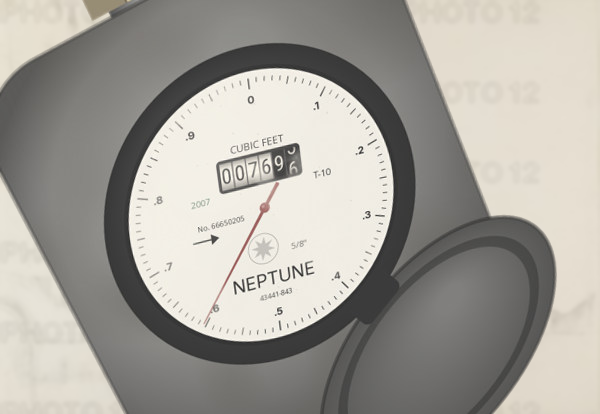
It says 7695.60 ft³
